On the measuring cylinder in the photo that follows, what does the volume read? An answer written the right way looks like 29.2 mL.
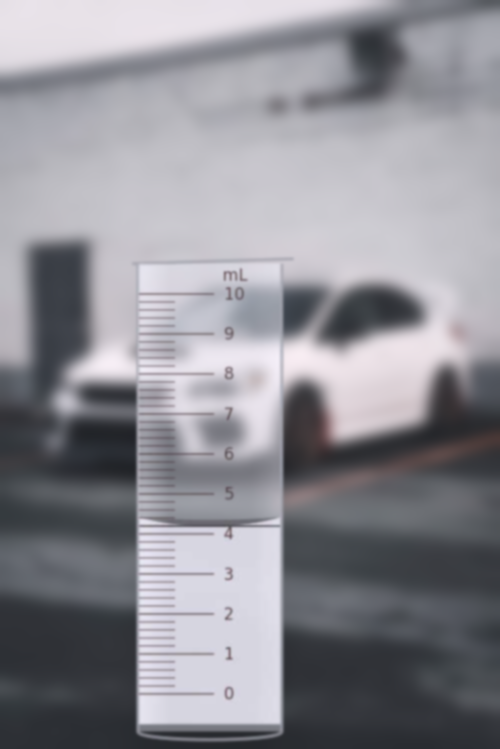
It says 4.2 mL
